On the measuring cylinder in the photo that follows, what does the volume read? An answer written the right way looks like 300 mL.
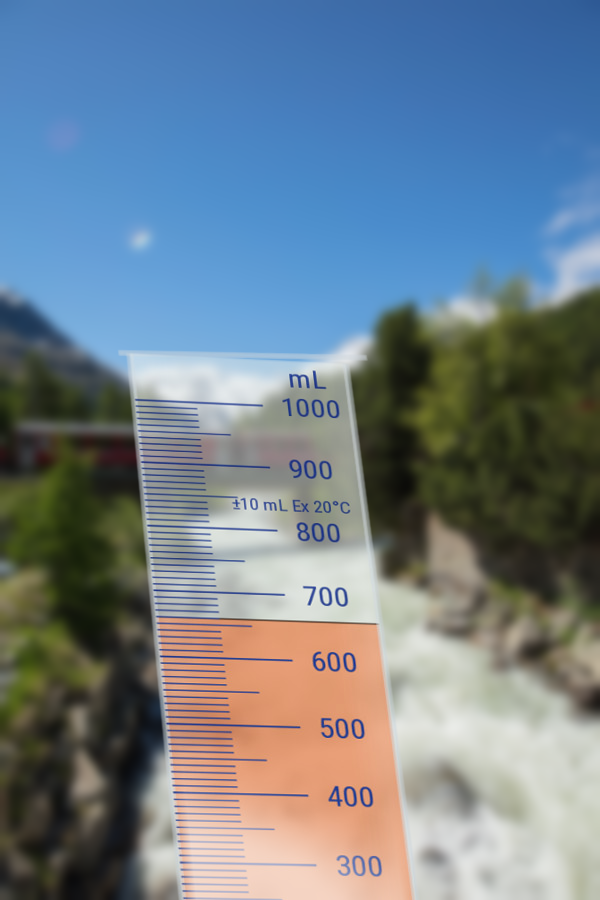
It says 660 mL
